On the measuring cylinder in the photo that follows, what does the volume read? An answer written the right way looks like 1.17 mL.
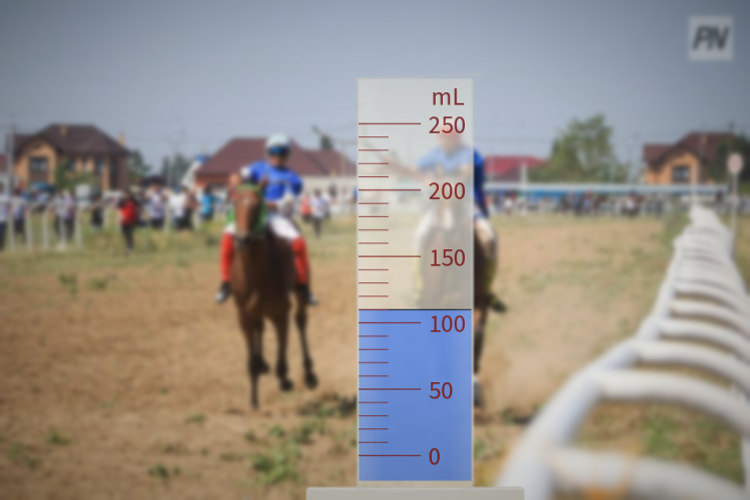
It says 110 mL
